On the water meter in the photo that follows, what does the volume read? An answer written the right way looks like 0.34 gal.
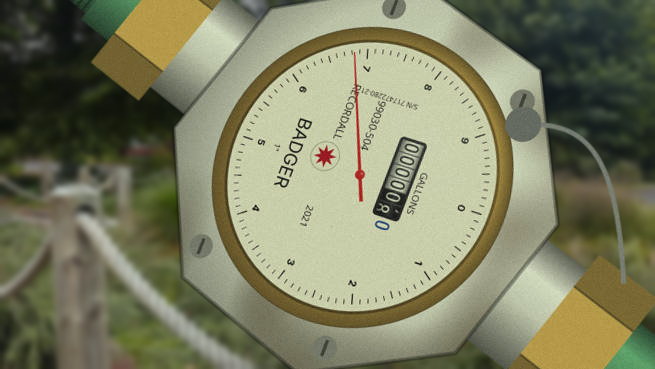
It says 76.8 gal
